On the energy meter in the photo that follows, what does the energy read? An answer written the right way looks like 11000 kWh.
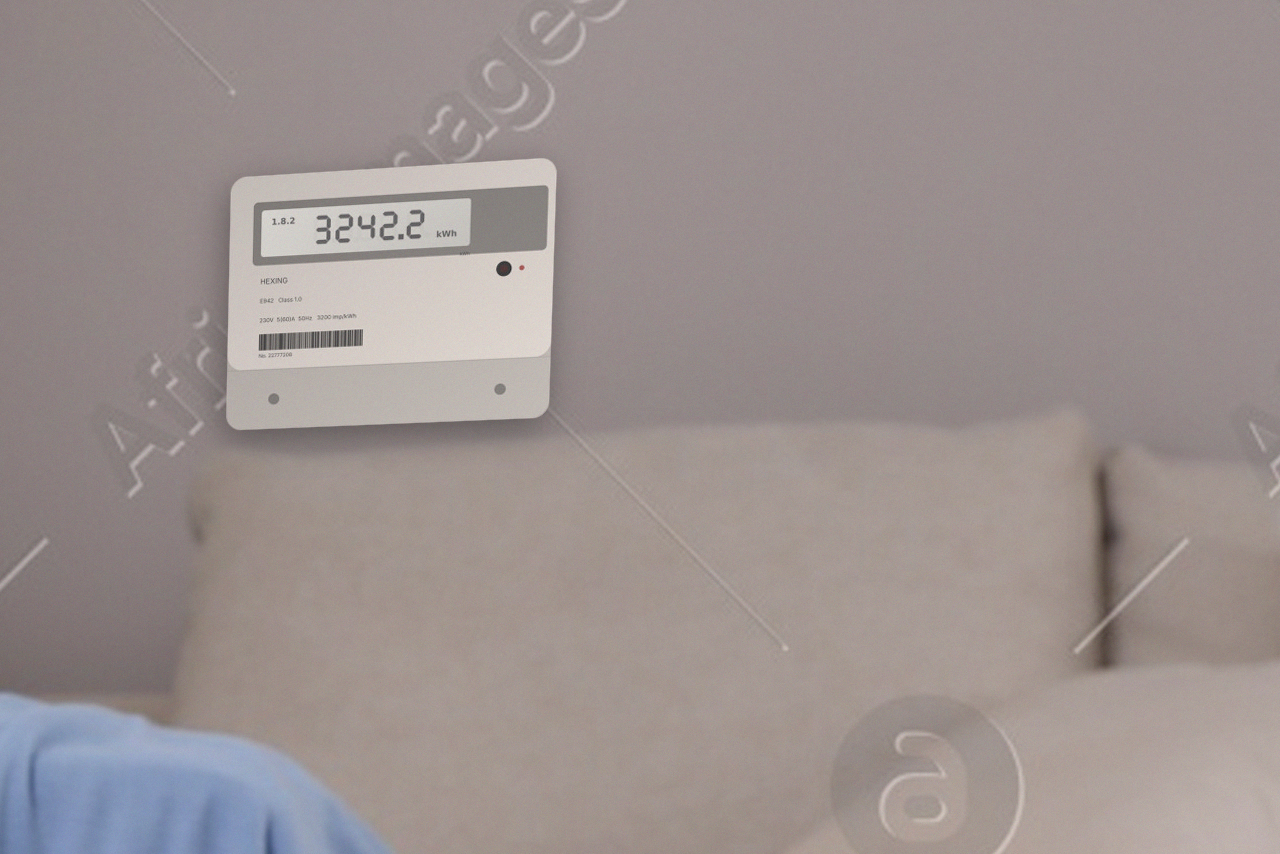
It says 3242.2 kWh
